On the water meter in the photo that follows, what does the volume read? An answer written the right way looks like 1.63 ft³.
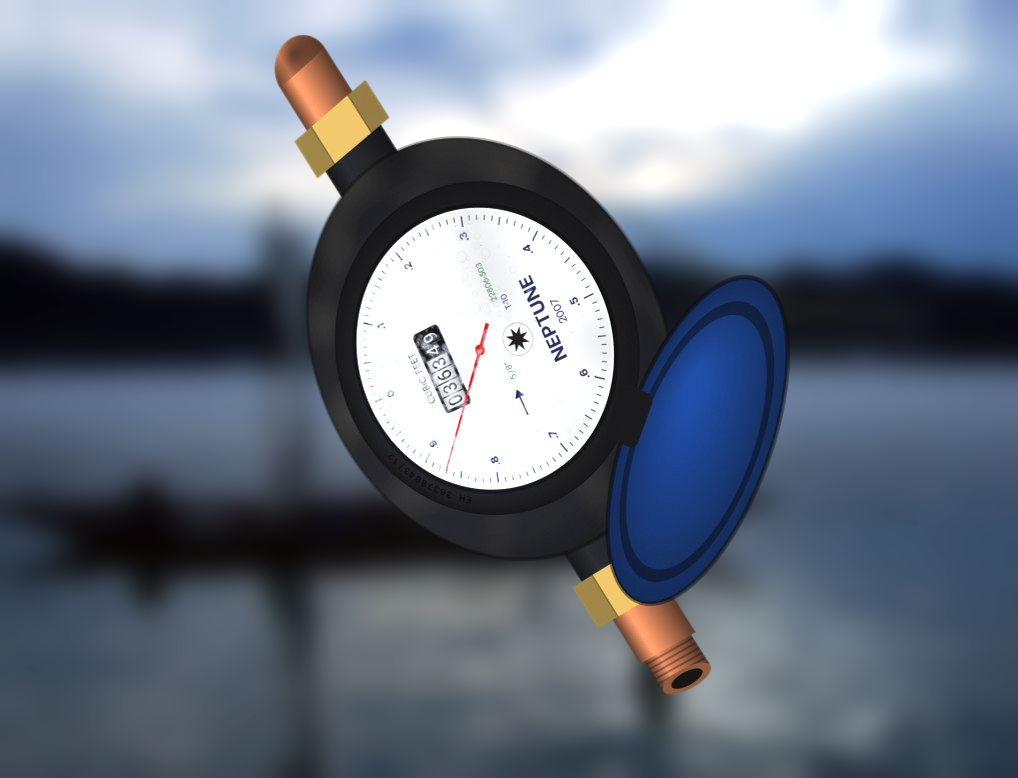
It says 36348.87 ft³
